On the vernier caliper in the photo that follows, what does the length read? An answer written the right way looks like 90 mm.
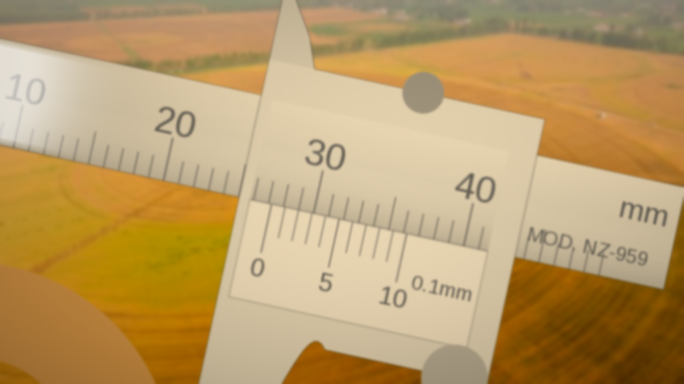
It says 27.2 mm
